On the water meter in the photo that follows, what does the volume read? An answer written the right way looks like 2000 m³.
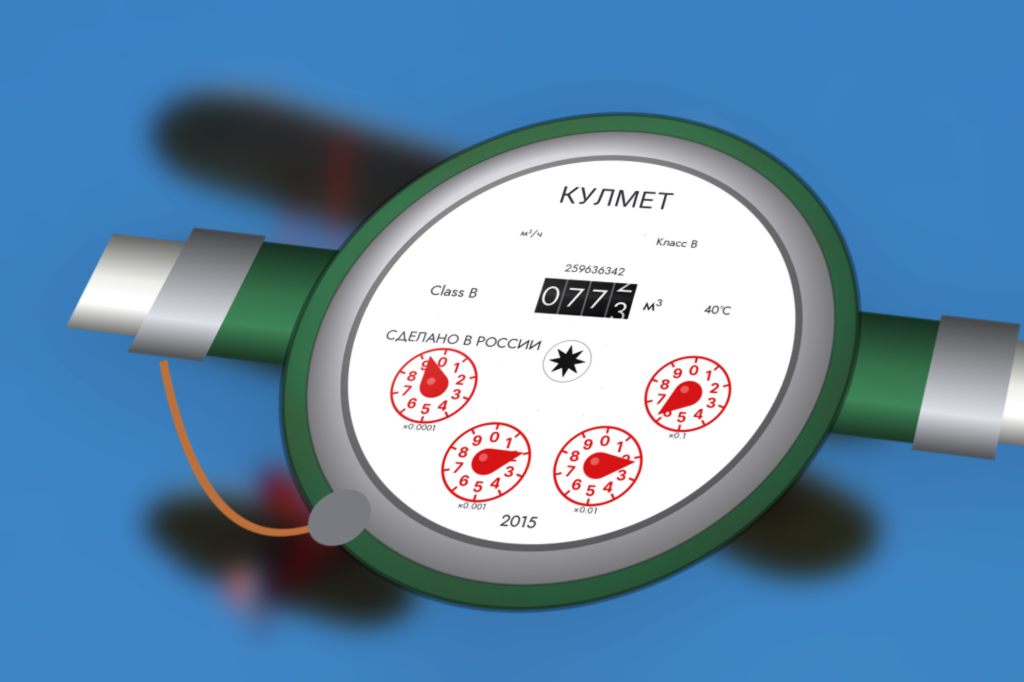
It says 772.6219 m³
